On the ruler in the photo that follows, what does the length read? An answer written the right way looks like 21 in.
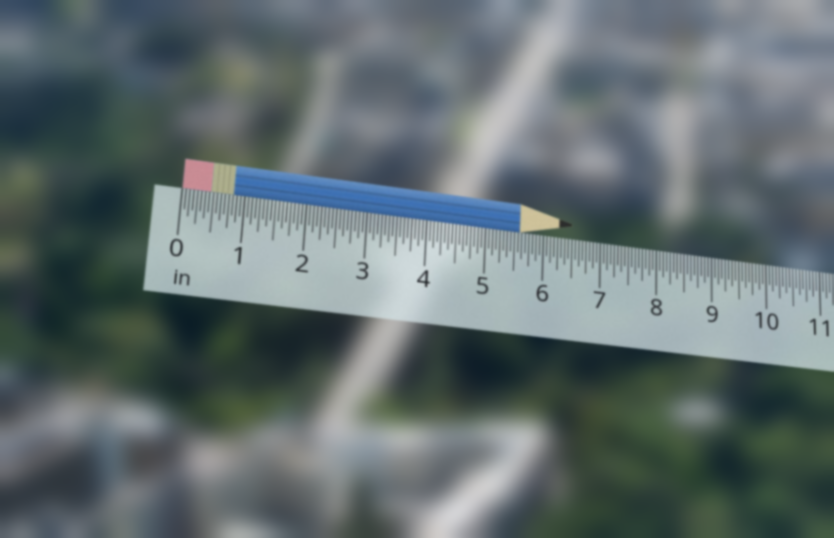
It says 6.5 in
